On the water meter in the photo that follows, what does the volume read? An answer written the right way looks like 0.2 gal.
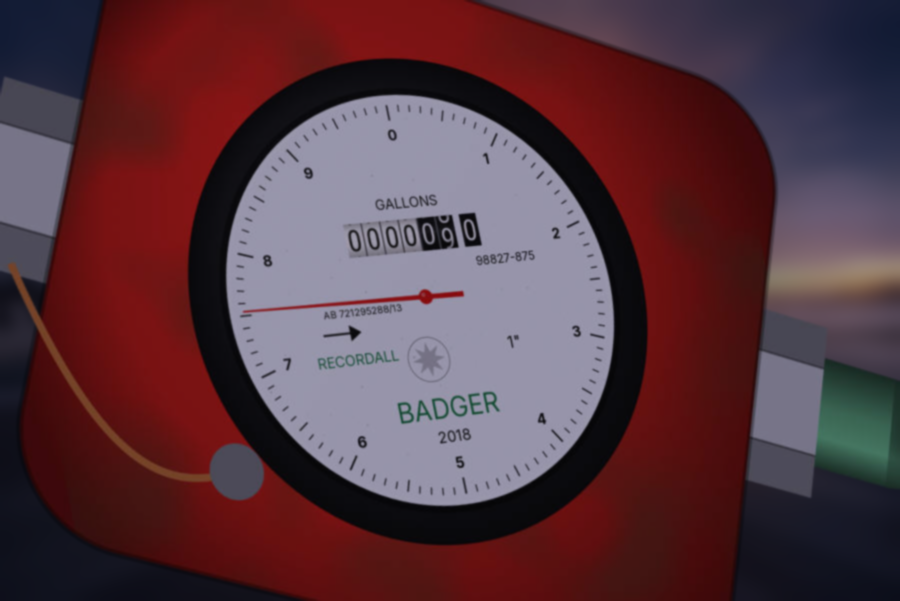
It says 87.5 gal
